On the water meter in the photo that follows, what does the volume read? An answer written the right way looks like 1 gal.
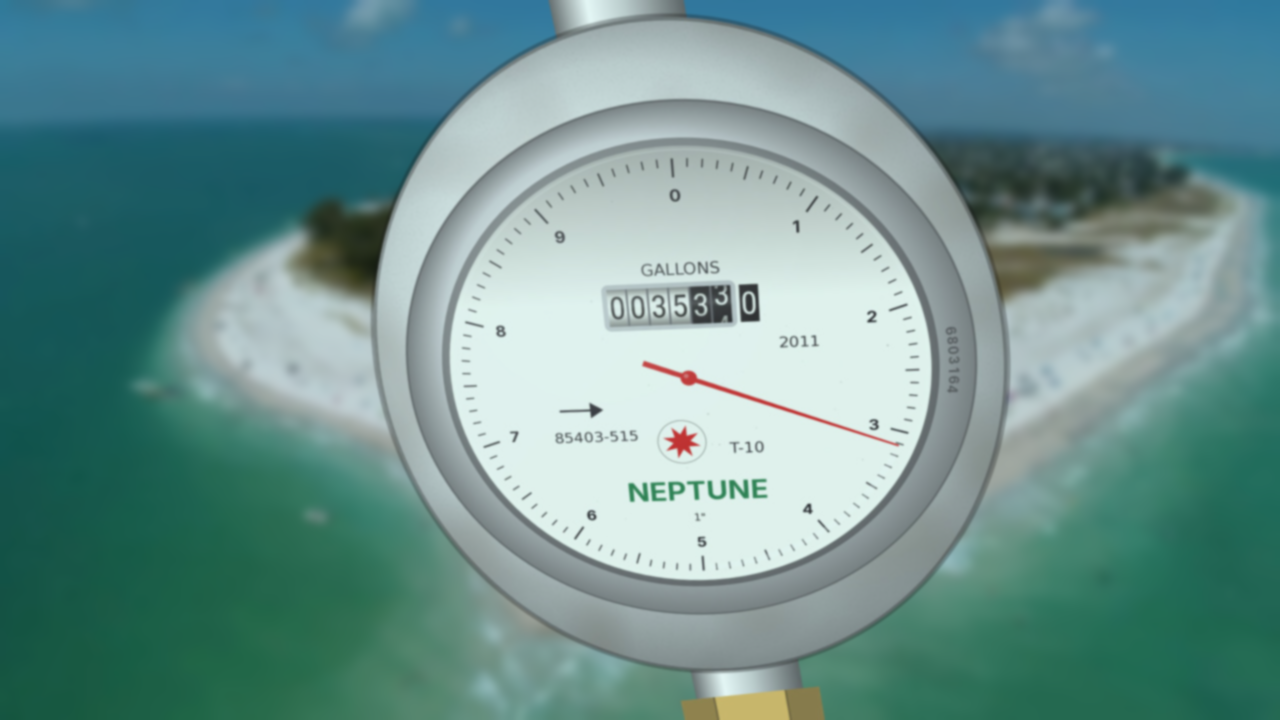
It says 35333.1 gal
